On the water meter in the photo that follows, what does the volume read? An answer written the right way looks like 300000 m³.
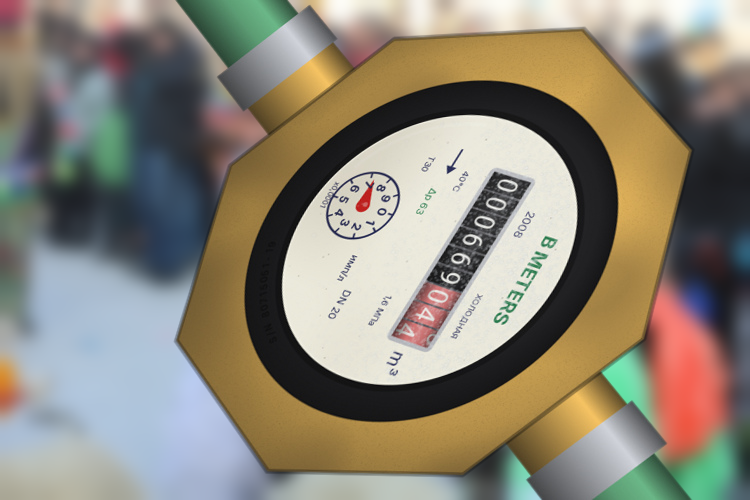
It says 669.0437 m³
